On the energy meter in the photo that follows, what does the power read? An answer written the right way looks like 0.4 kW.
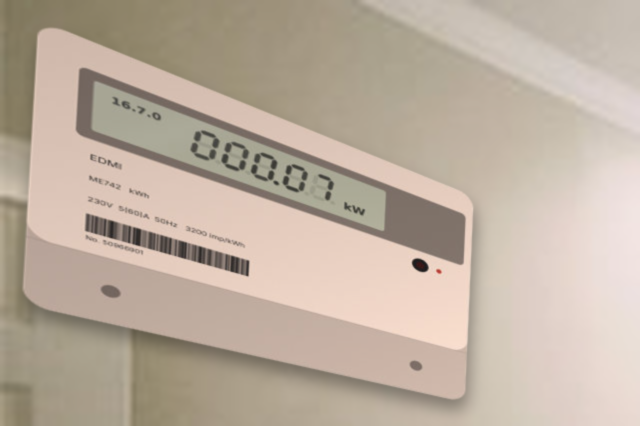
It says 0.07 kW
